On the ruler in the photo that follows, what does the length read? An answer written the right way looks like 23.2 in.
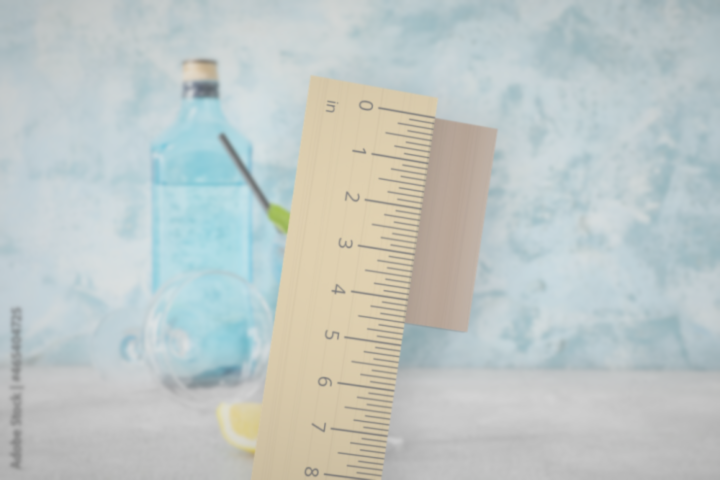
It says 4.5 in
